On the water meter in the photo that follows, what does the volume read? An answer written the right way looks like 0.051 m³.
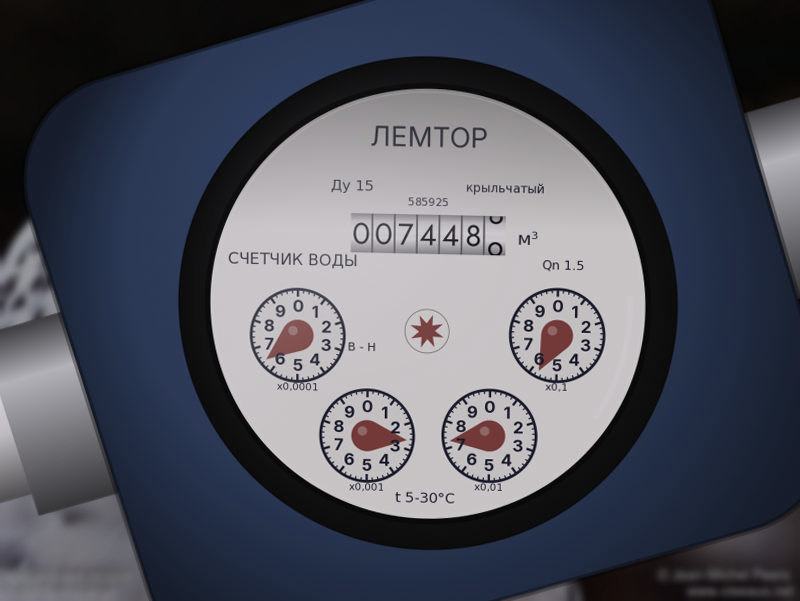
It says 74488.5726 m³
